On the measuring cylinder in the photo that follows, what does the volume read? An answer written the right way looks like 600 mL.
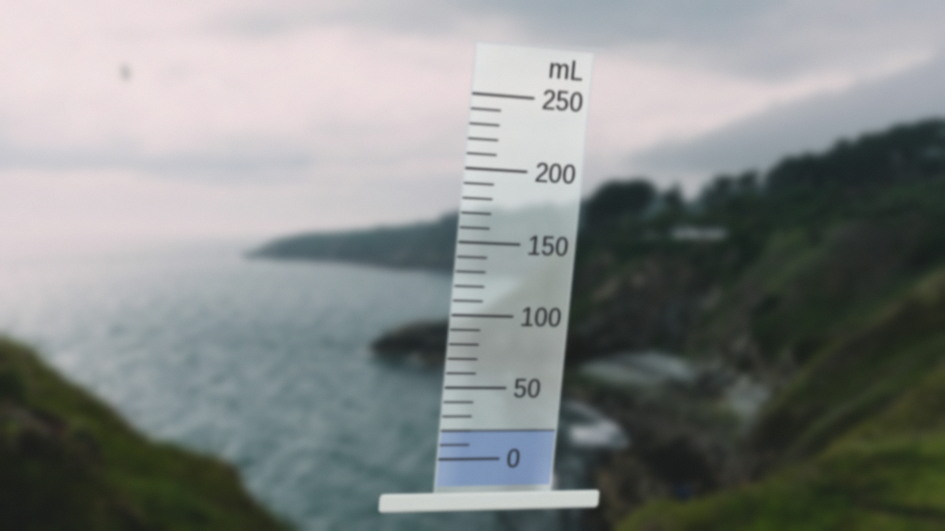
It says 20 mL
